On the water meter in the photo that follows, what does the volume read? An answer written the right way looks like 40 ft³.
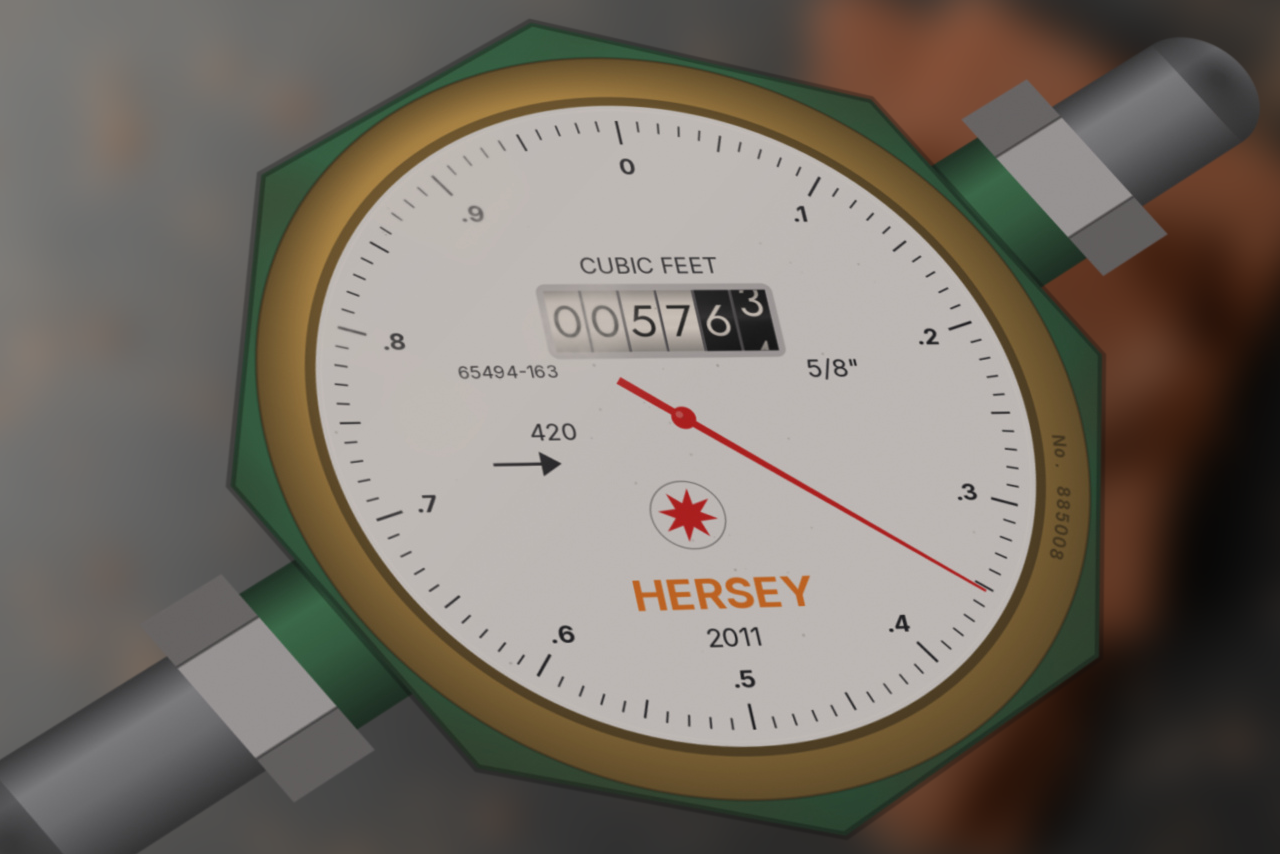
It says 5763.35 ft³
